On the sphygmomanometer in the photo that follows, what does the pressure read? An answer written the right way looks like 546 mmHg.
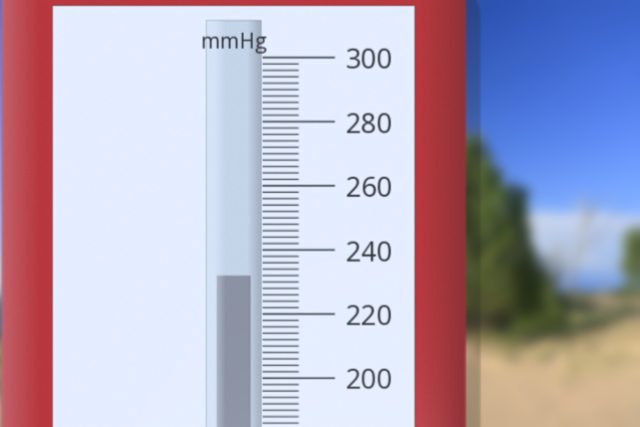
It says 232 mmHg
